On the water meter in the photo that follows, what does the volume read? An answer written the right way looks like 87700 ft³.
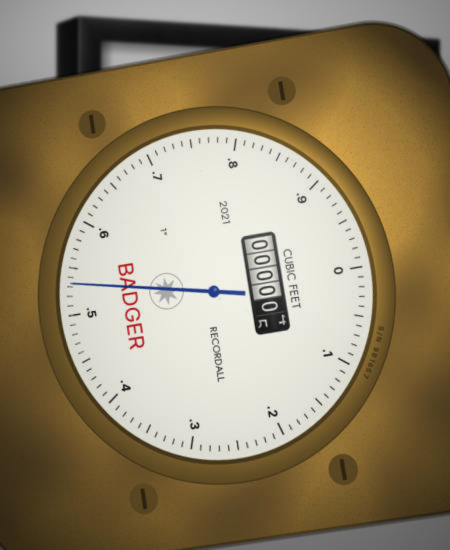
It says 4.53 ft³
